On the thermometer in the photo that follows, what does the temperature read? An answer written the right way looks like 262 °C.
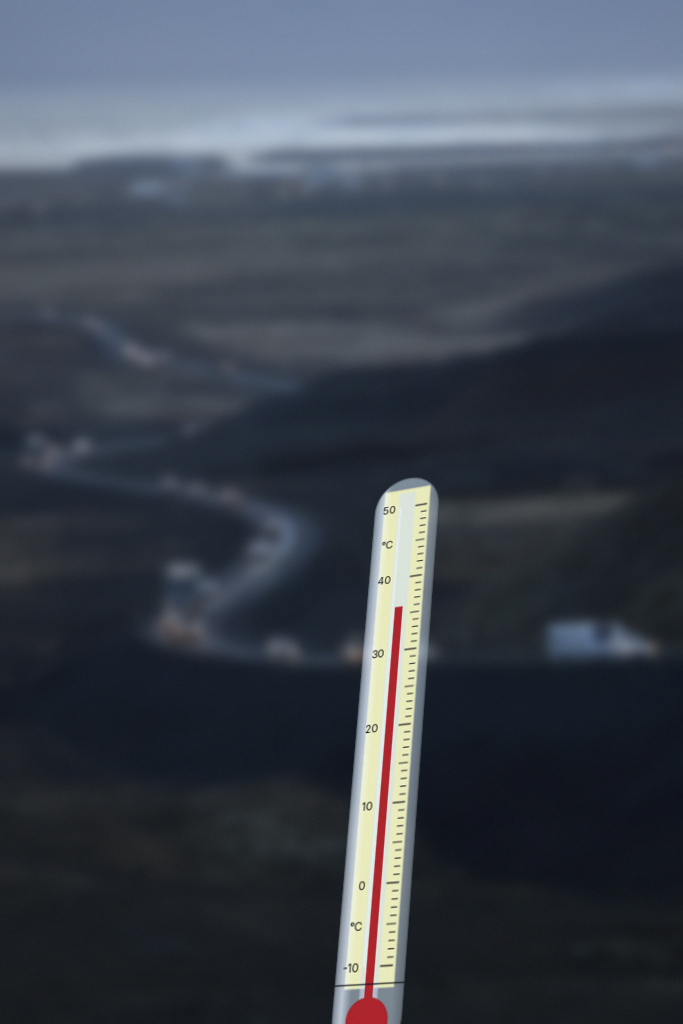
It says 36 °C
